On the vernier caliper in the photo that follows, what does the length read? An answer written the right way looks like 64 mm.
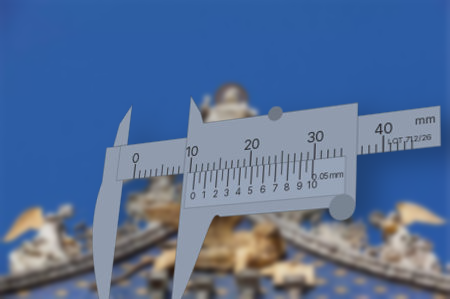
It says 10.8 mm
